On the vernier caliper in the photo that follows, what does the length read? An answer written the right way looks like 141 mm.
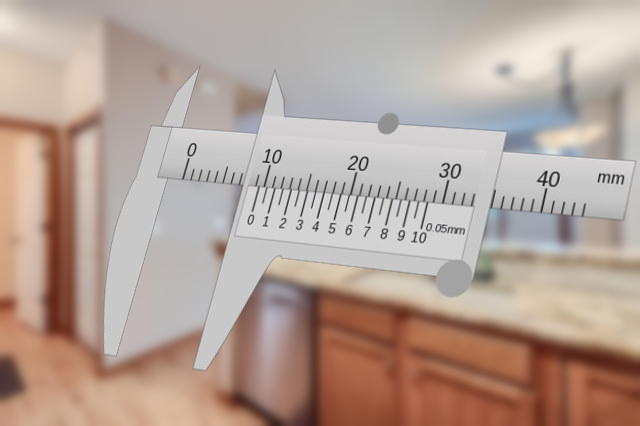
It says 9.4 mm
